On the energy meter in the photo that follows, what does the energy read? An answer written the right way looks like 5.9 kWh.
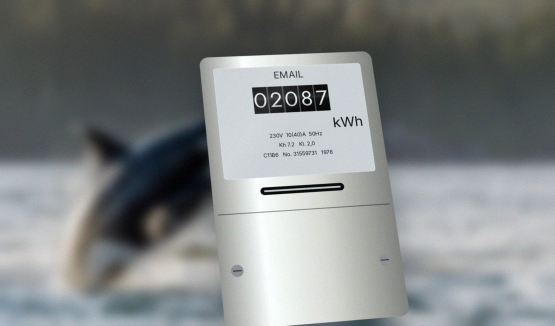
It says 2087 kWh
